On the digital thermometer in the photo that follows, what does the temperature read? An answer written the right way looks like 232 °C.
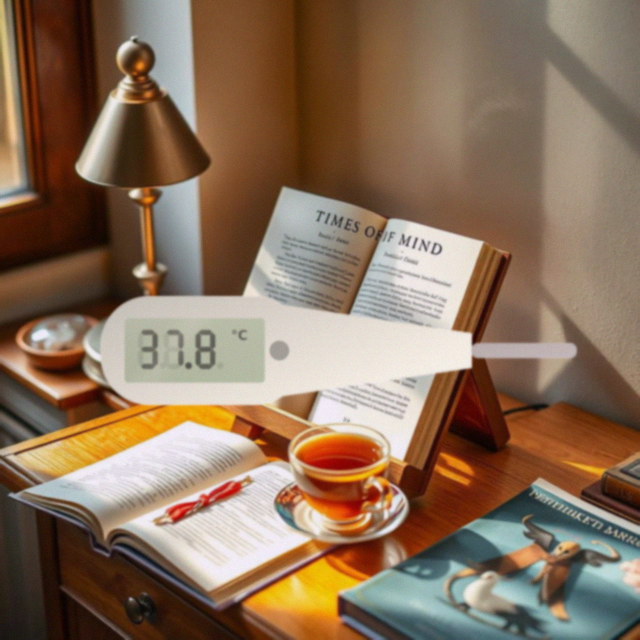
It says 37.8 °C
